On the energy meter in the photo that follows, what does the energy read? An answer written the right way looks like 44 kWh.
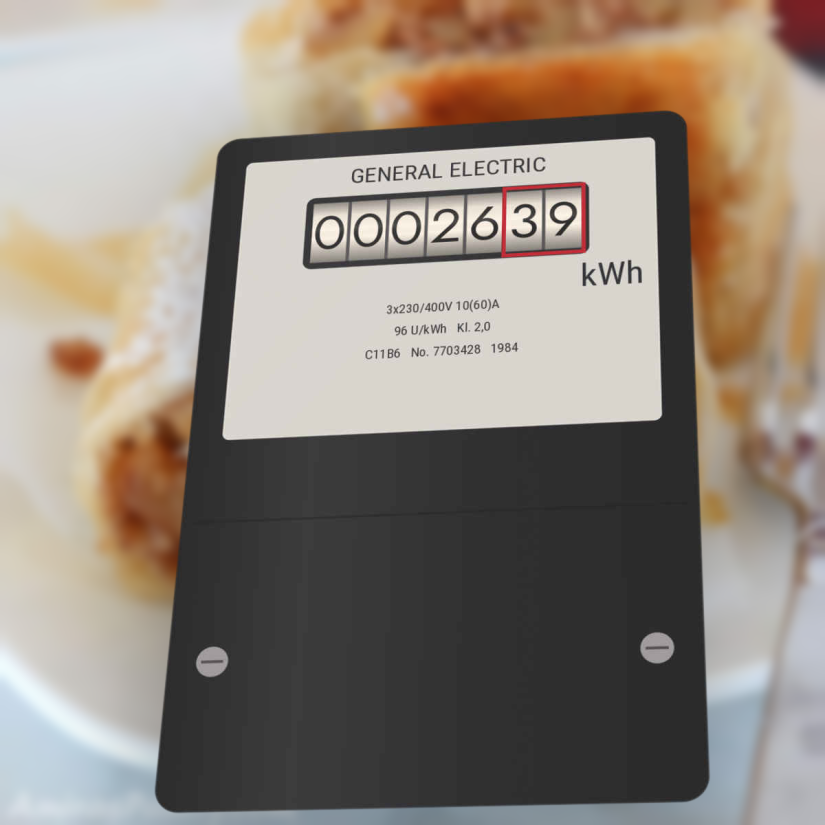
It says 26.39 kWh
